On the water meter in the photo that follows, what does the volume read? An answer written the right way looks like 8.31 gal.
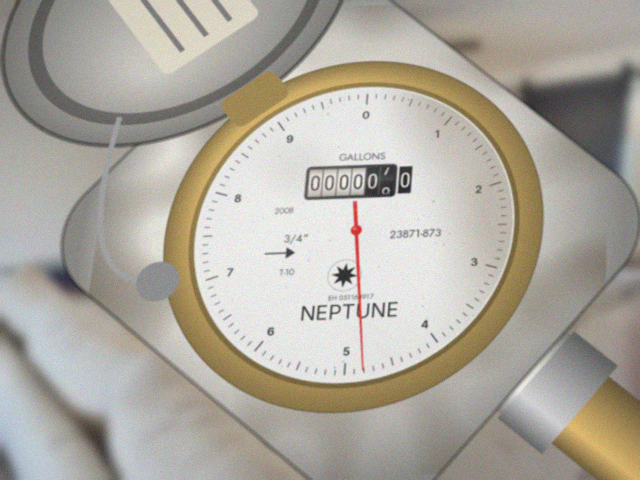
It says 74.8 gal
